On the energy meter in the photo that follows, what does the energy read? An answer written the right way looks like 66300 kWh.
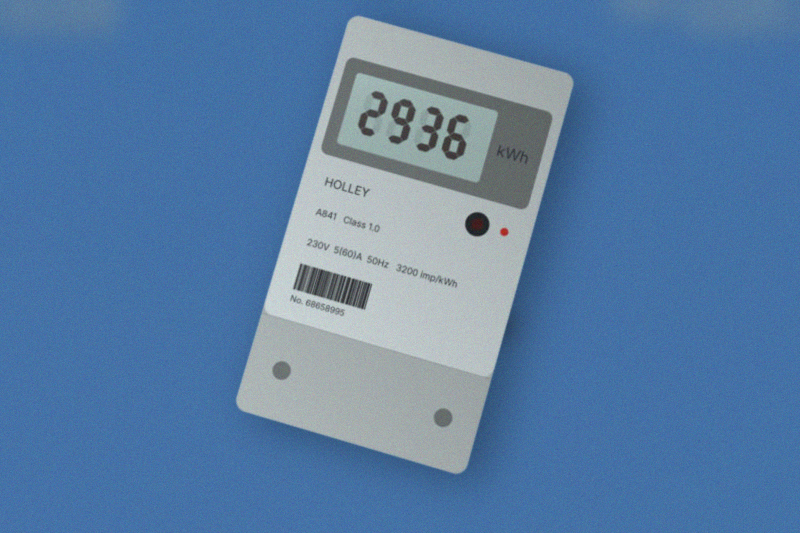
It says 2936 kWh
